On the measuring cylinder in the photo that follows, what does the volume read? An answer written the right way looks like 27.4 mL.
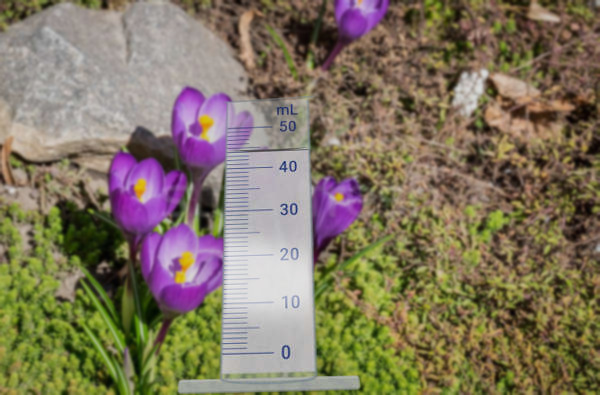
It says 44 mL
